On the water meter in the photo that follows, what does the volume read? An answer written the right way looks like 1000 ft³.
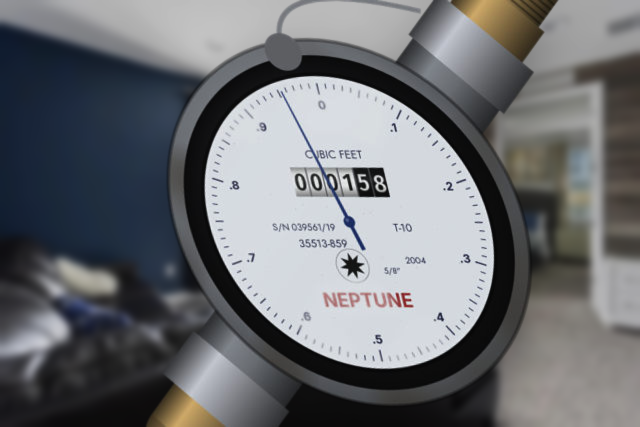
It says 157.95 ft³
